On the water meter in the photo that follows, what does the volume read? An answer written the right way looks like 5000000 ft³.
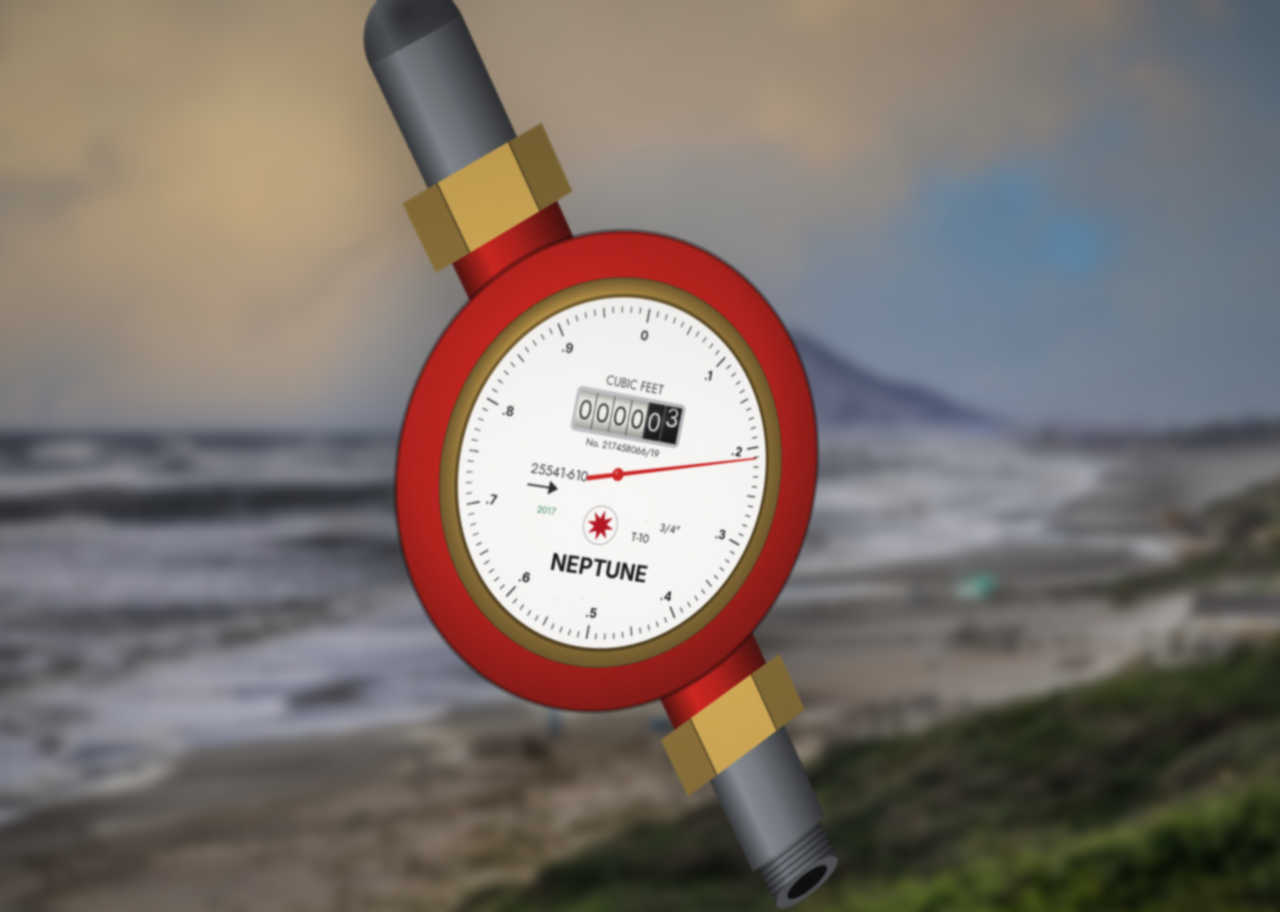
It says 3.21 ft³
